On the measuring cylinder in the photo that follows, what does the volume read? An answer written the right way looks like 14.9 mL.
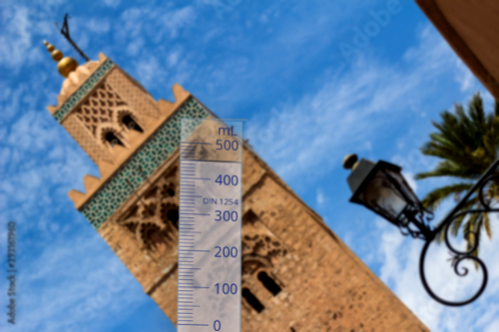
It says 450 mL
